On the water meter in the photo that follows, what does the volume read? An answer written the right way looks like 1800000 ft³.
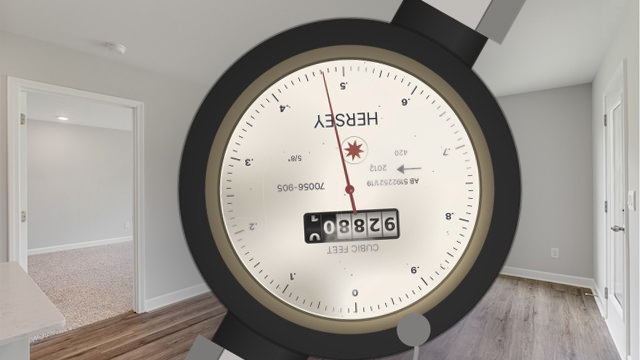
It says 928800.47 ft³
